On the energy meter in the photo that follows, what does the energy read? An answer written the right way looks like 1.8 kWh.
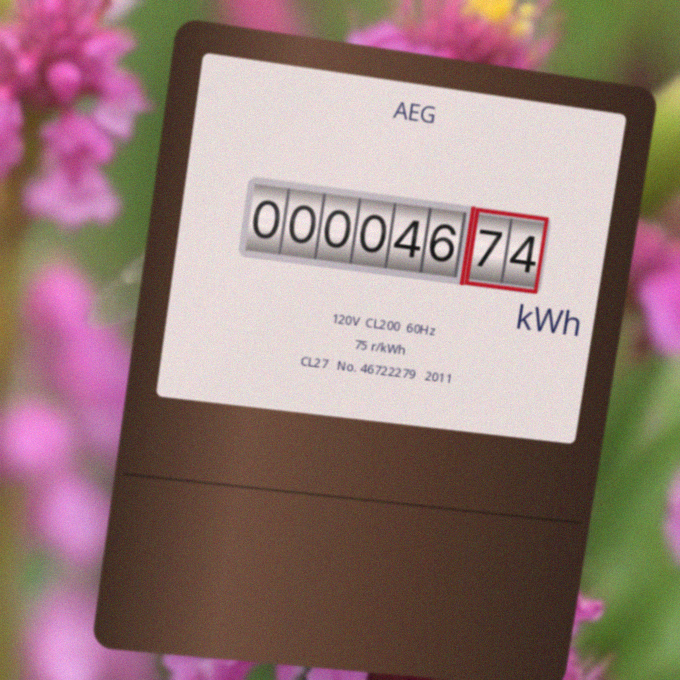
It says 46.74 kWh
